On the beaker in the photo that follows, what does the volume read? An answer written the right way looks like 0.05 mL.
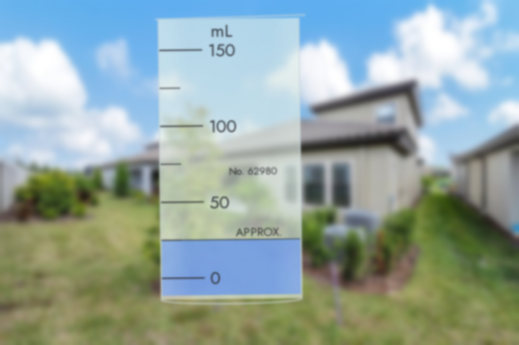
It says 25 mL
